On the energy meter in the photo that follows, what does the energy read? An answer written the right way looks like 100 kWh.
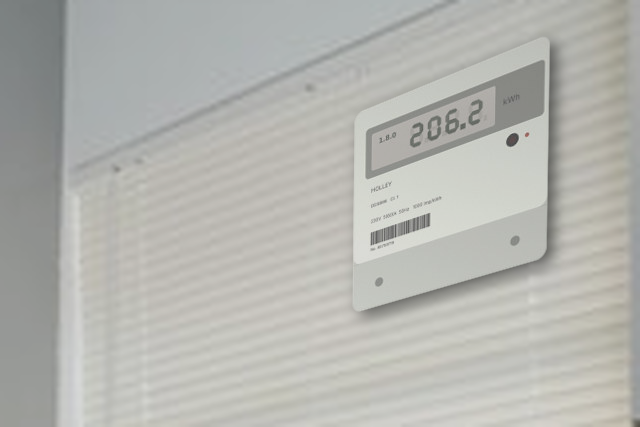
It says 206.2 kWh
